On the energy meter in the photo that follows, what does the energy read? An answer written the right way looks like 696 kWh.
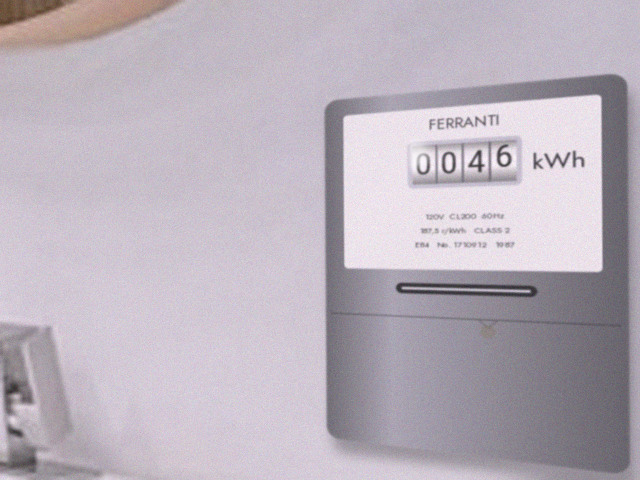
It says 46 kWh
